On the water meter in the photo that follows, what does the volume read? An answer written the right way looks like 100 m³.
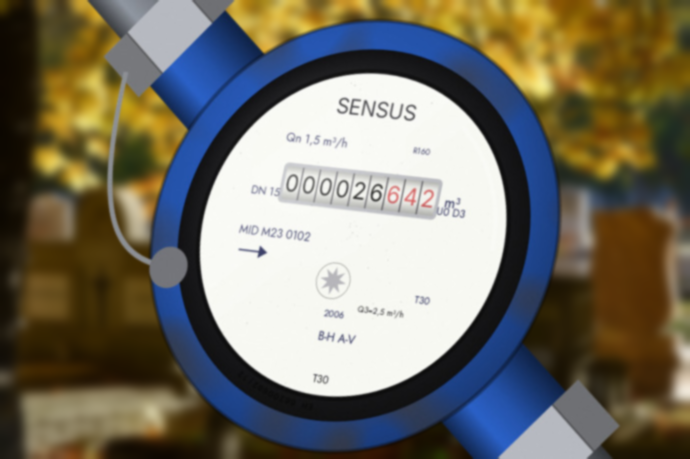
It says 26.642 m³
